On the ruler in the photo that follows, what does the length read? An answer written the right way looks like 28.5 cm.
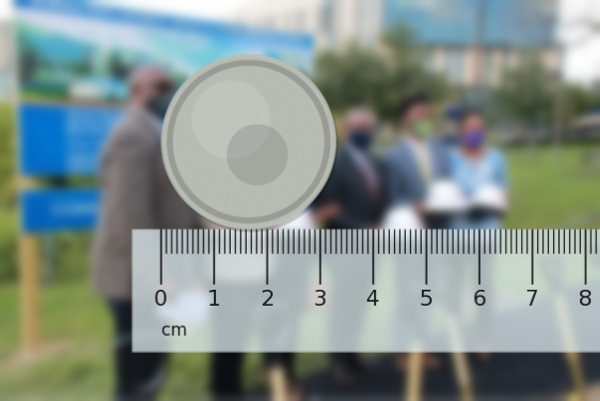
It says 3.3 cm
